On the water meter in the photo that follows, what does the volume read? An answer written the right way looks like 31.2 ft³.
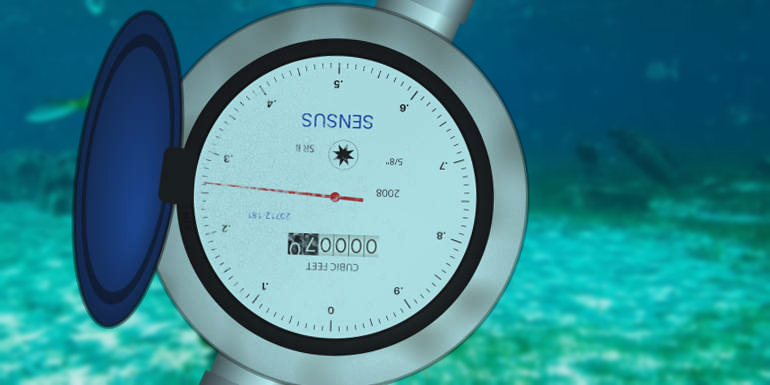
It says 70.26 ft³
